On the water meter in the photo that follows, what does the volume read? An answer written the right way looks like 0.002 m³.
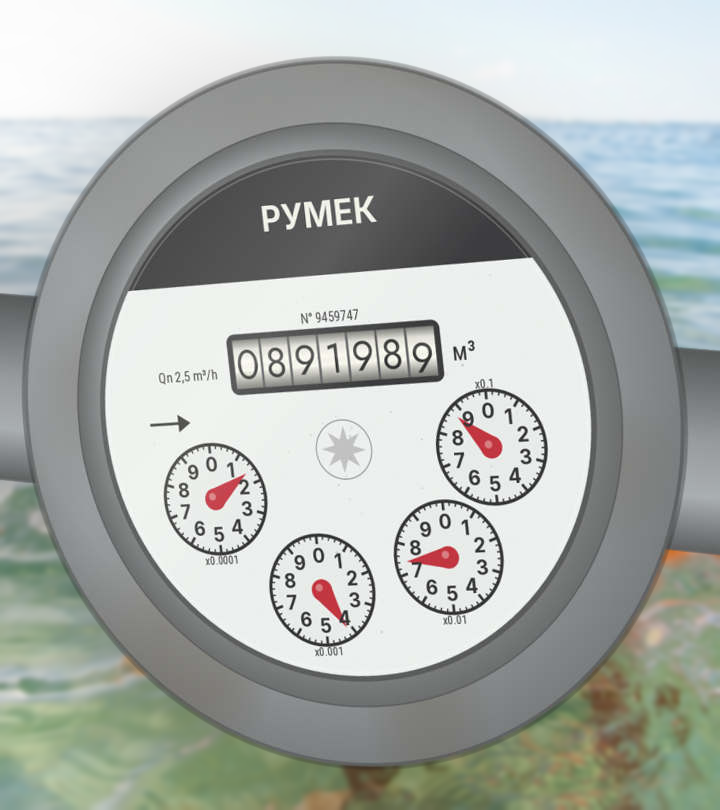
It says 891988.8741 m³
